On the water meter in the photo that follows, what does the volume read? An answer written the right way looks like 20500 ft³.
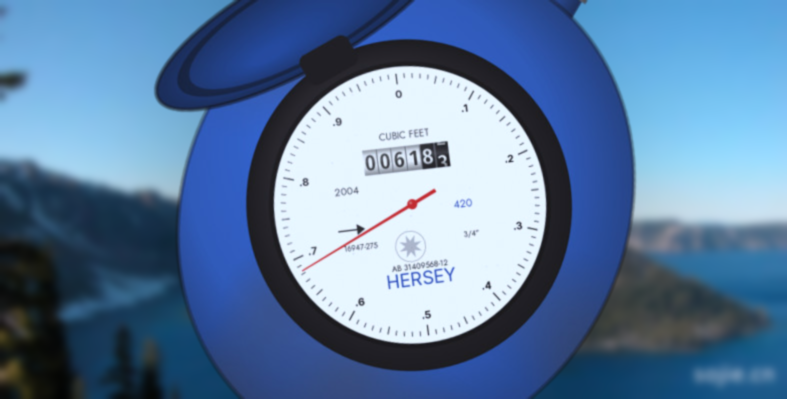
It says 6182.68 ft³
